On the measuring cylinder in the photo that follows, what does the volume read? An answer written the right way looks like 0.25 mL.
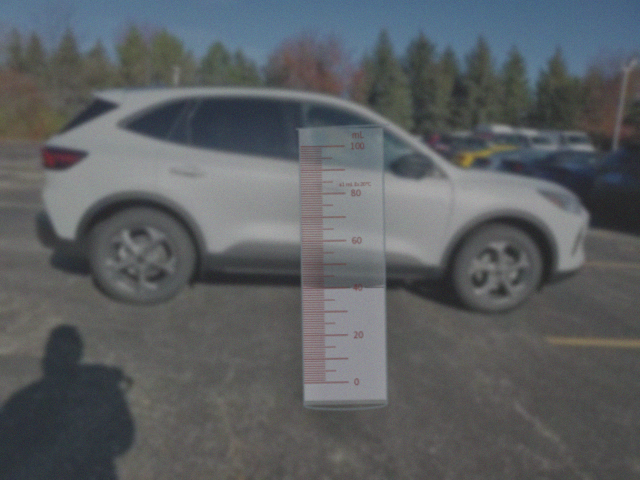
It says 40 mL
